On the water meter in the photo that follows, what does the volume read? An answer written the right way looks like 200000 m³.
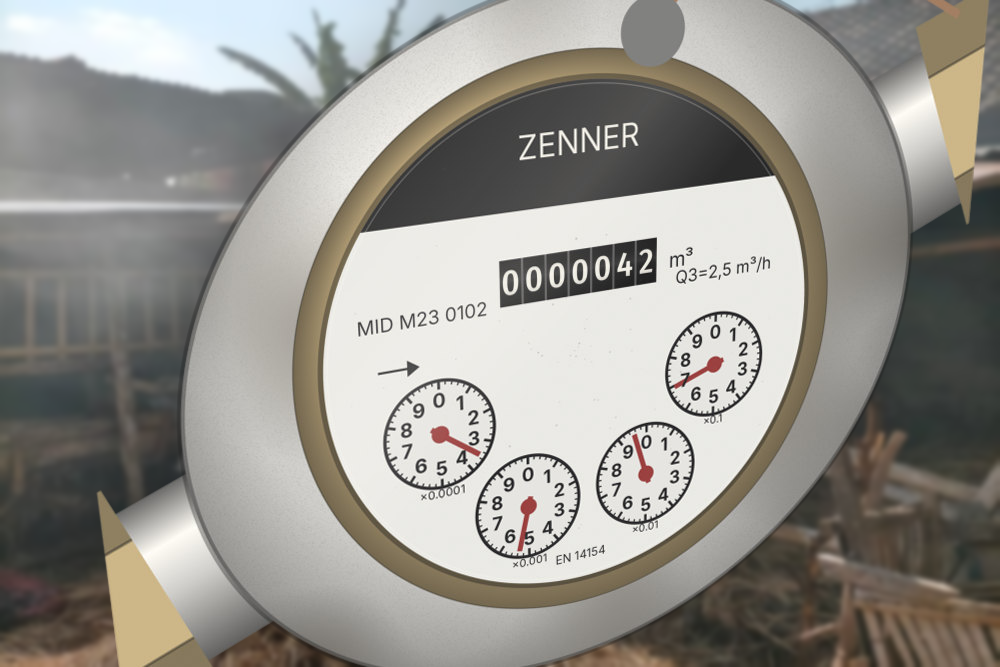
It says 42.6953 m³
